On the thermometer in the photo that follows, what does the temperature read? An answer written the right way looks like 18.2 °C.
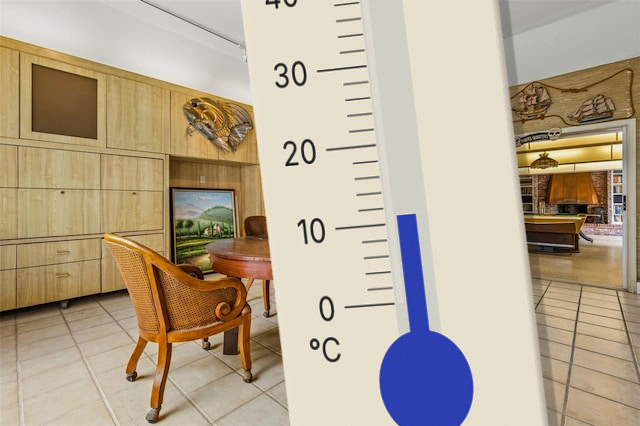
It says 11 °C
